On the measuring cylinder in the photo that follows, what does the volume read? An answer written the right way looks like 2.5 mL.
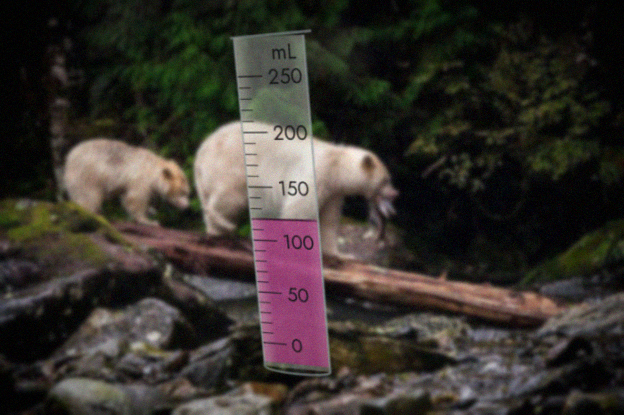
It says 120 mL
